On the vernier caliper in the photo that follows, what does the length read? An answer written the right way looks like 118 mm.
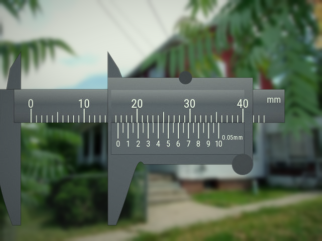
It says 16.4 mm
